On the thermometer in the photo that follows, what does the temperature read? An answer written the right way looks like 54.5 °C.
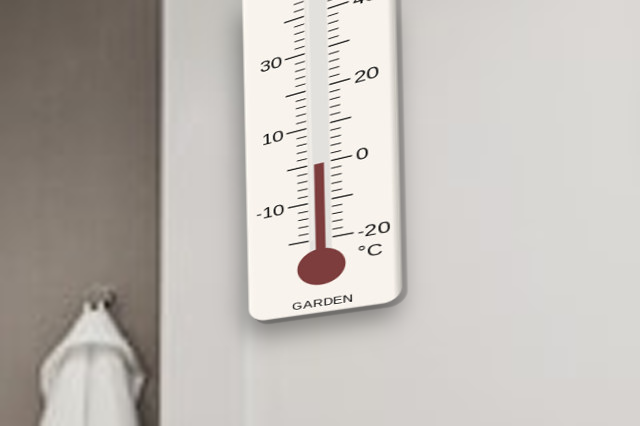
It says 0 °C
